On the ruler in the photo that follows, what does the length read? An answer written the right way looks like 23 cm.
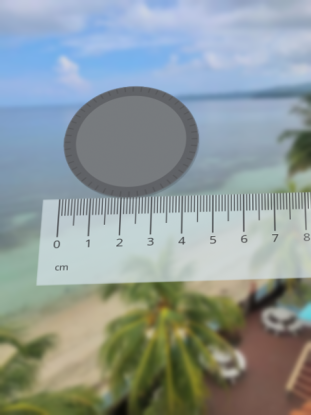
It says 4.5 cm
